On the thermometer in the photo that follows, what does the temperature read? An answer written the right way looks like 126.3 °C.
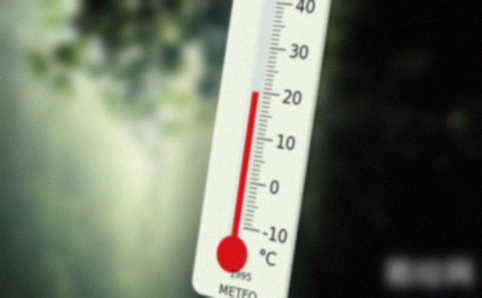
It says 20 °C
